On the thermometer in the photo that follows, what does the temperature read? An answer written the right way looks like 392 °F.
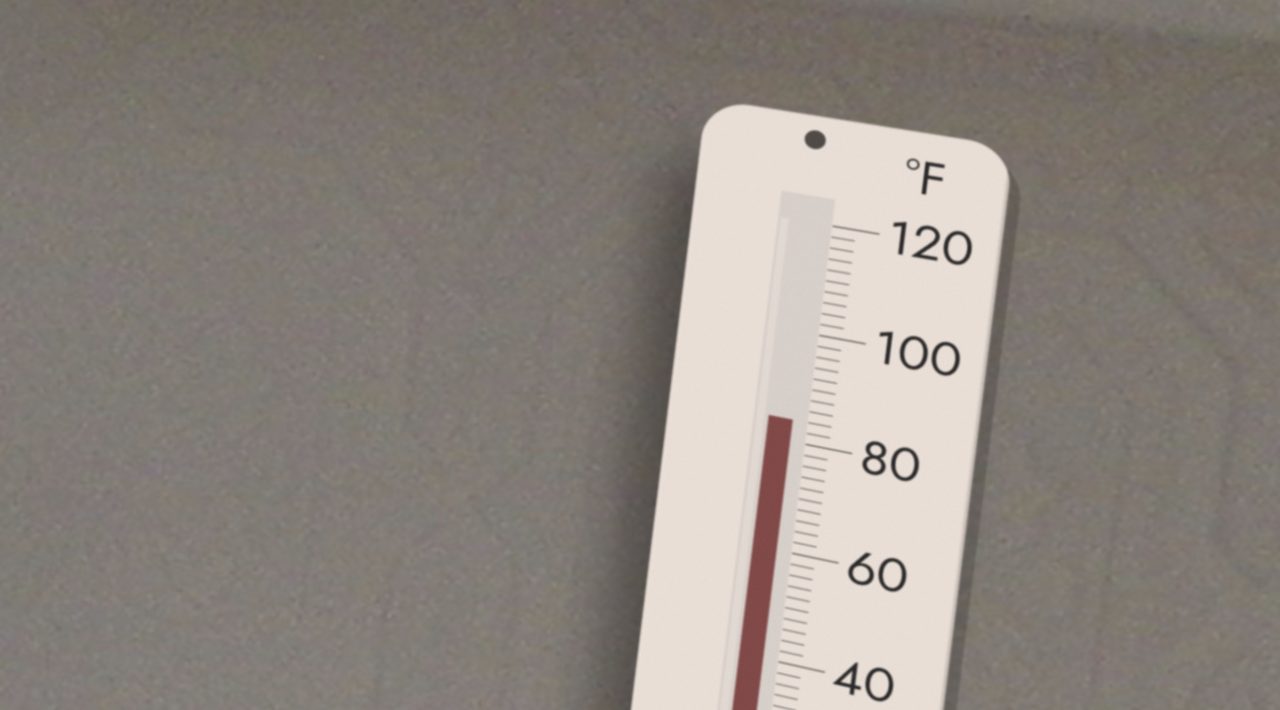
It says 84 °F
